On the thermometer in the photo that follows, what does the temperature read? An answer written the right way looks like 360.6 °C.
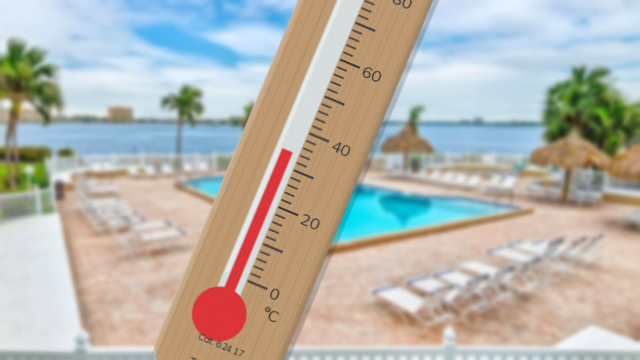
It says 34 °C
